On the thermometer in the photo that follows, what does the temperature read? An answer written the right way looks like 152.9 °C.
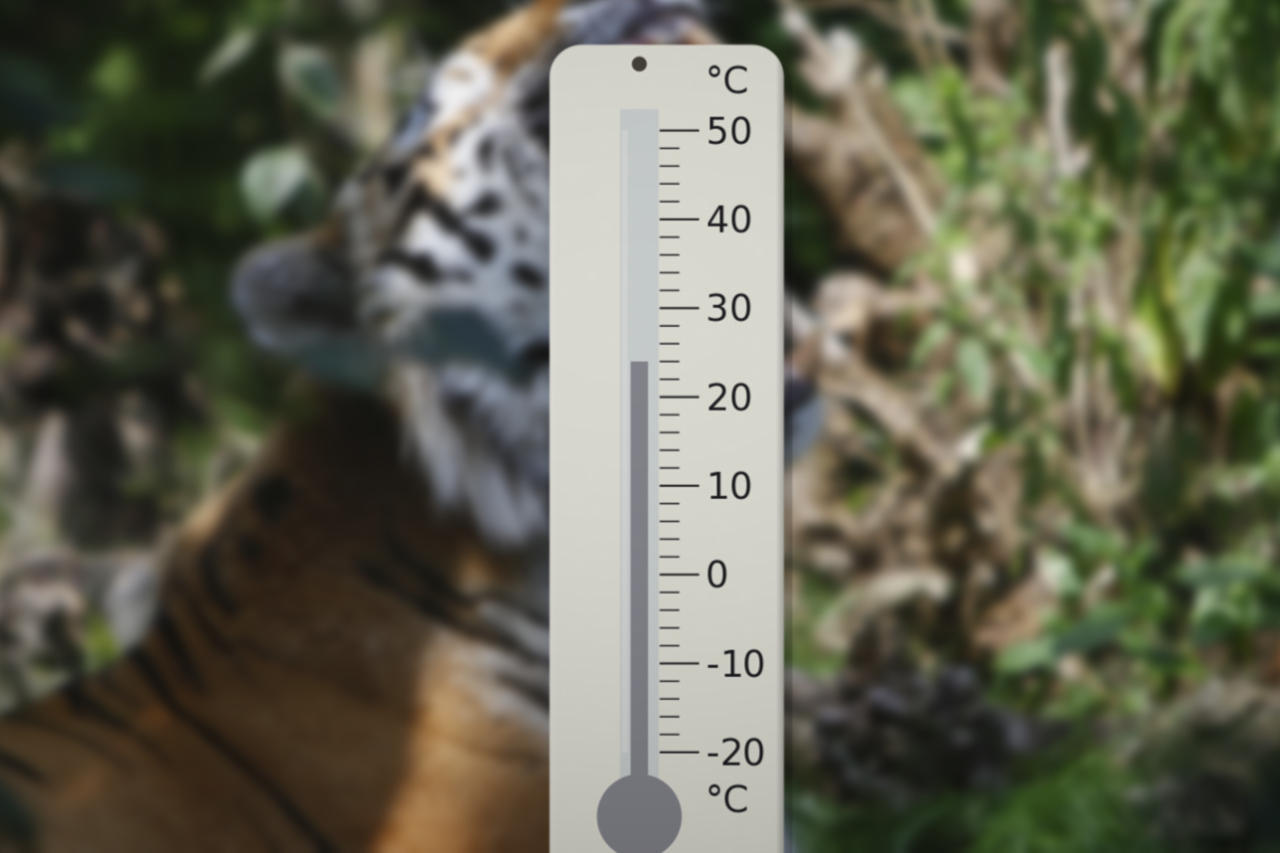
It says 24 °C
